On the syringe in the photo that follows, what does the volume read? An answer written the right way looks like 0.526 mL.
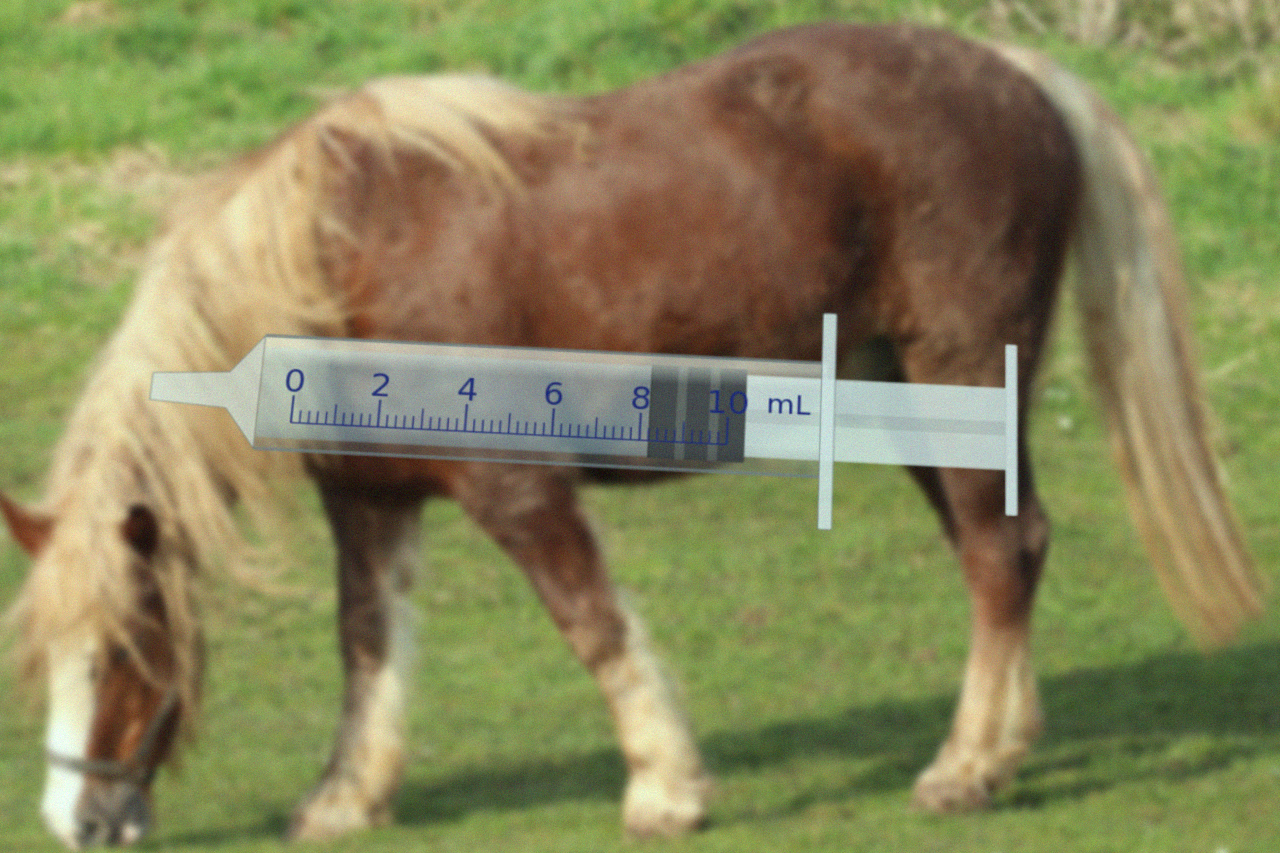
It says 8.2 mL
